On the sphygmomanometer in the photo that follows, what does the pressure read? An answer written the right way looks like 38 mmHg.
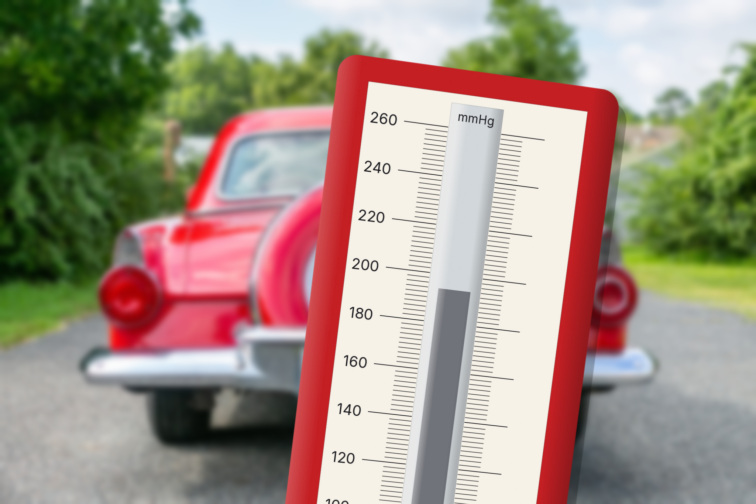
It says 194 mmHg
